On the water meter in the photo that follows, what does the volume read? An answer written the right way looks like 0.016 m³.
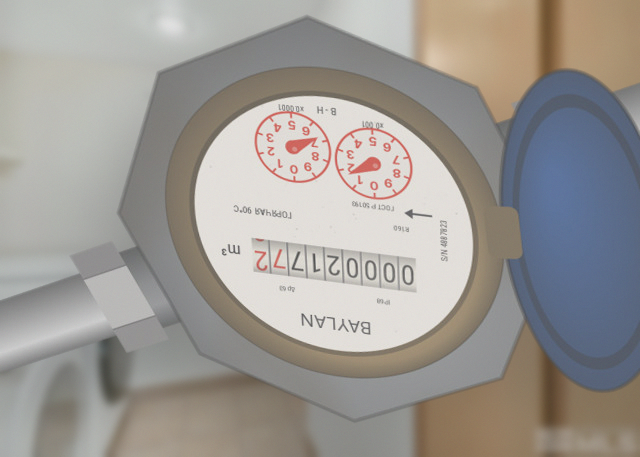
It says 217.7216 m³
